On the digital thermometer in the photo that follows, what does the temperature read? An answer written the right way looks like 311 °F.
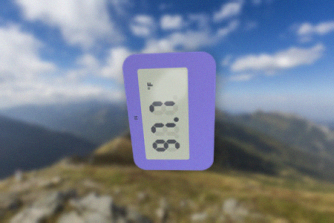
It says 97.7 °F
